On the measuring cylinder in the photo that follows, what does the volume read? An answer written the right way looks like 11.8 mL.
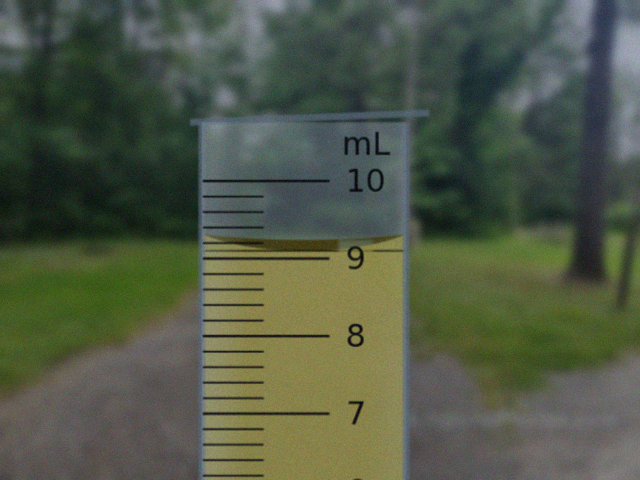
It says 9.1 mL
